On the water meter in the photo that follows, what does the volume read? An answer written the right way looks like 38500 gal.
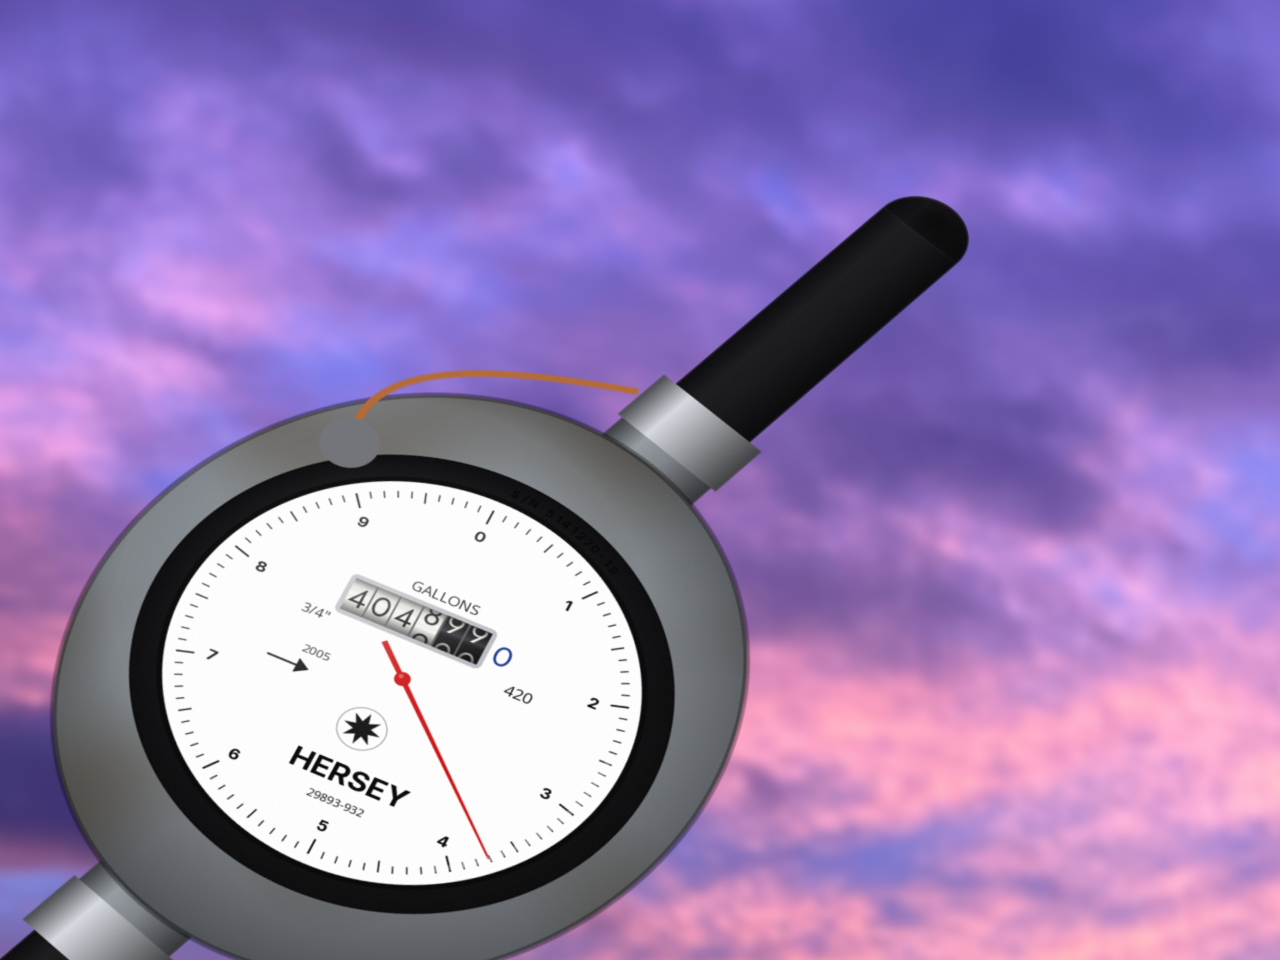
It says 4048993.7 gal
